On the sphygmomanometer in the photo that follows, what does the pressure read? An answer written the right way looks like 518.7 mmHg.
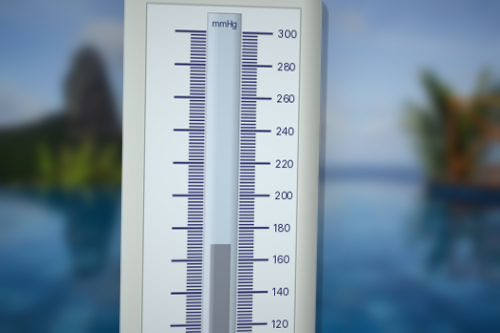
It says 170 mmHg
